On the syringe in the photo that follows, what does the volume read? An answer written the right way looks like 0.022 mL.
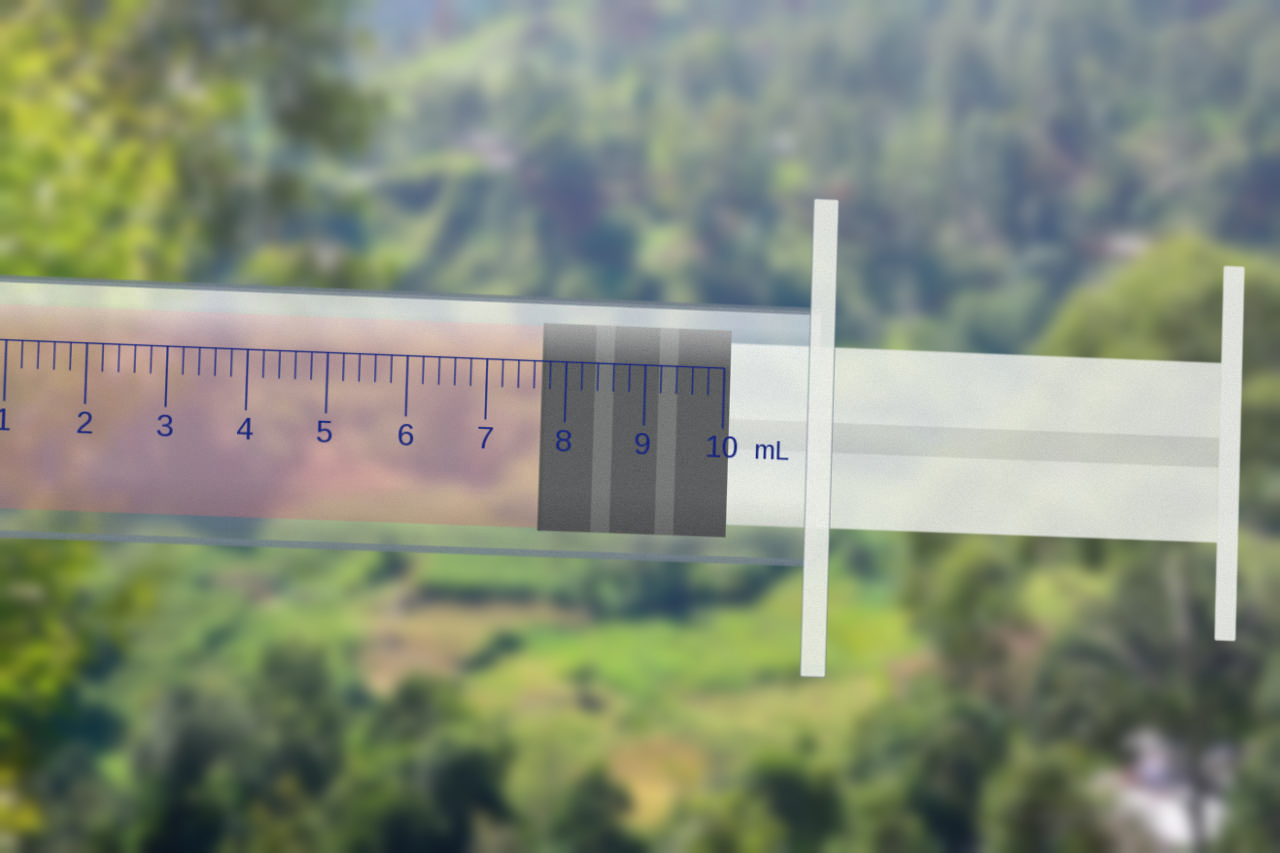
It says 7.7 mL
